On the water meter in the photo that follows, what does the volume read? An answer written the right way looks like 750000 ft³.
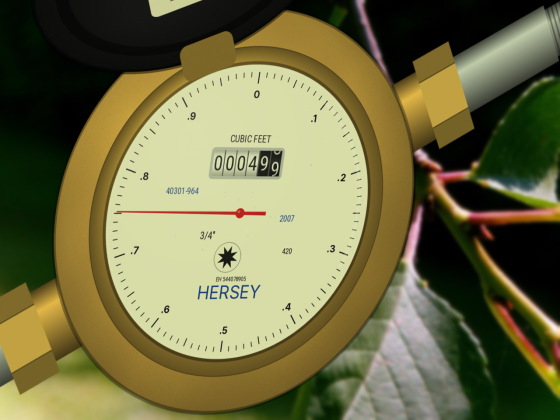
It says 498.75 ft³
